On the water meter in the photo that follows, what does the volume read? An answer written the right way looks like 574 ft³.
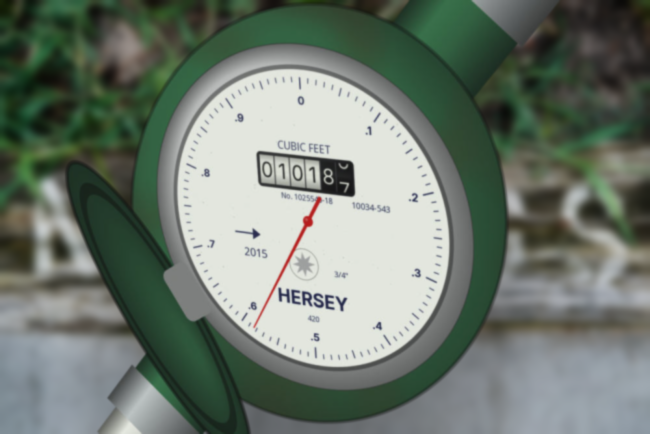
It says 10186.58 ft³
